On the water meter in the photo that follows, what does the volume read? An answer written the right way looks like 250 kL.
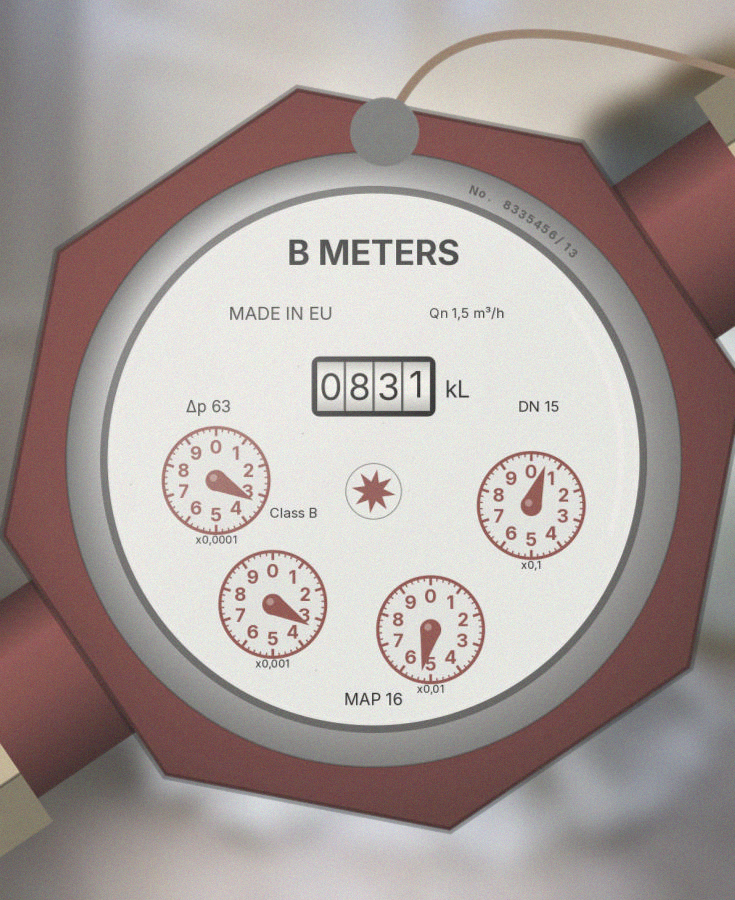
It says 831.0533 kL
